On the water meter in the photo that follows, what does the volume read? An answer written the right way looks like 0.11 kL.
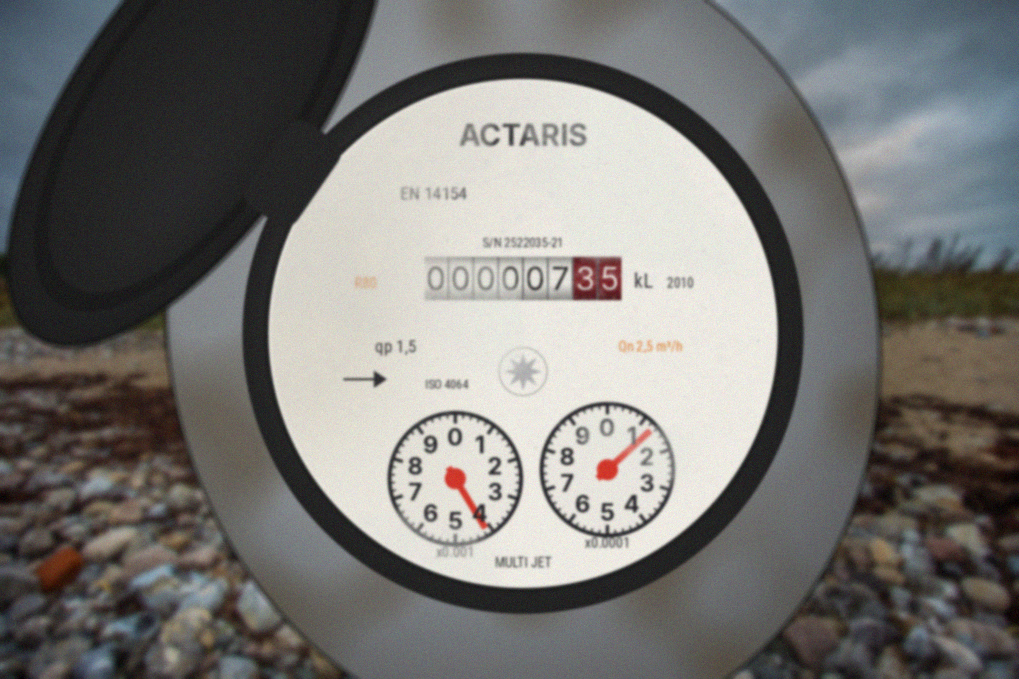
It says 7.3541 kL
